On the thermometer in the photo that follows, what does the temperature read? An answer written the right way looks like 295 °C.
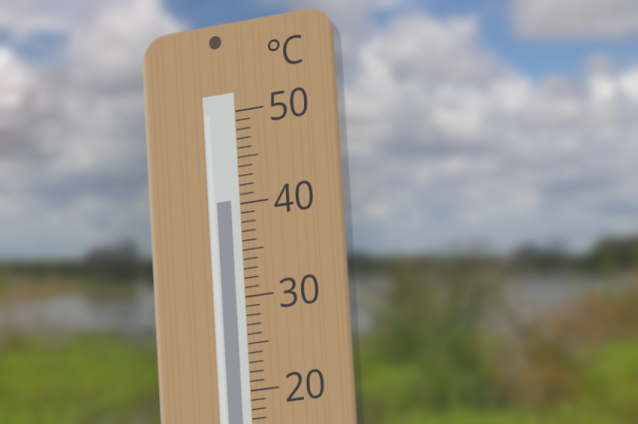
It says 40.5 °C
